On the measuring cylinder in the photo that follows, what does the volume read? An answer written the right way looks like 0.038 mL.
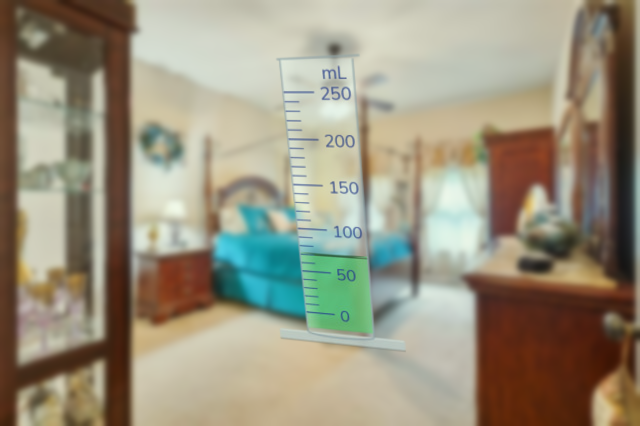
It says 70 mL
